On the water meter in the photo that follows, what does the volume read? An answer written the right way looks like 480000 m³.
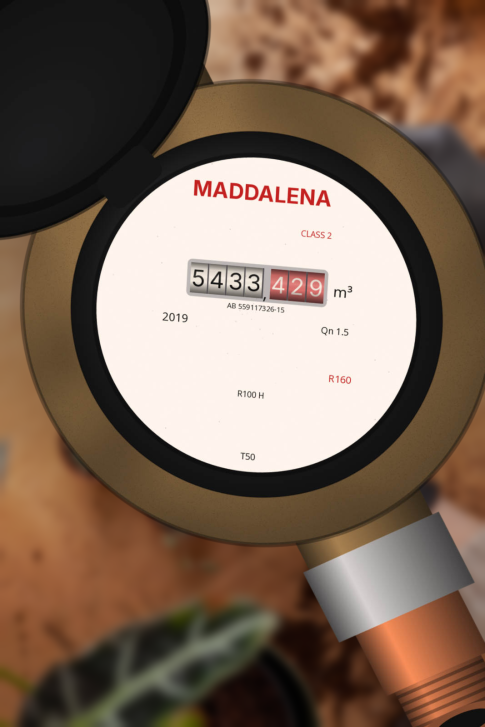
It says 5433.429 m³
